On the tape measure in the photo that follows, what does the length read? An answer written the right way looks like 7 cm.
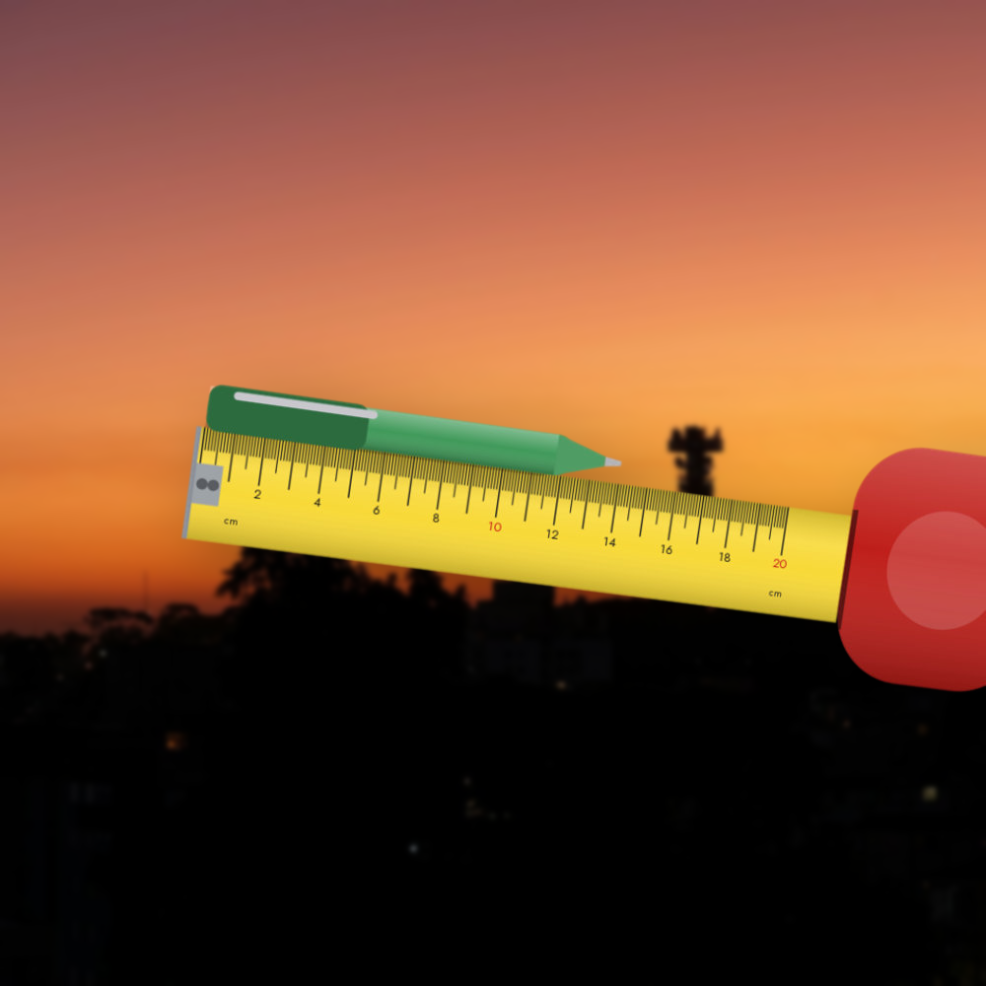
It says 14 cm
